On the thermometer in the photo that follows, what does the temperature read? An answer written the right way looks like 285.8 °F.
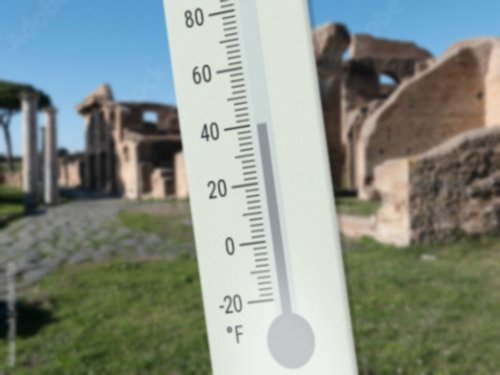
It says 40 °F
